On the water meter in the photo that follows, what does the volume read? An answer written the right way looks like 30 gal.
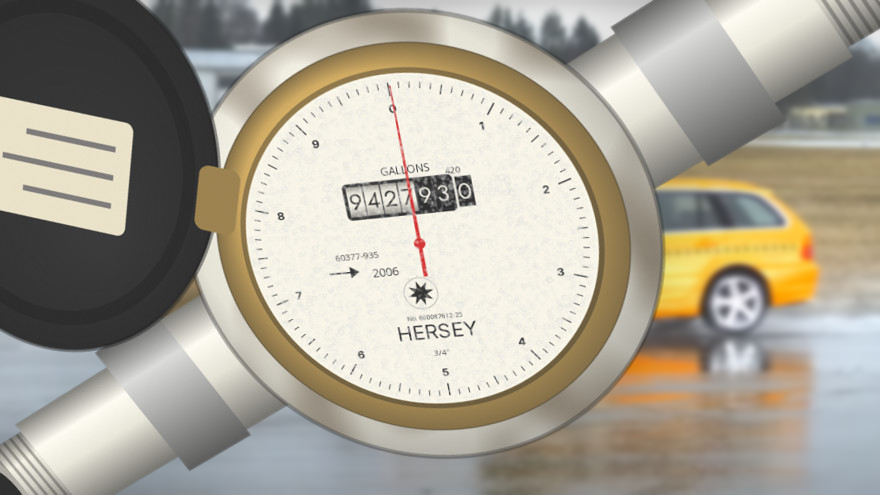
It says 9427930.0 gal
